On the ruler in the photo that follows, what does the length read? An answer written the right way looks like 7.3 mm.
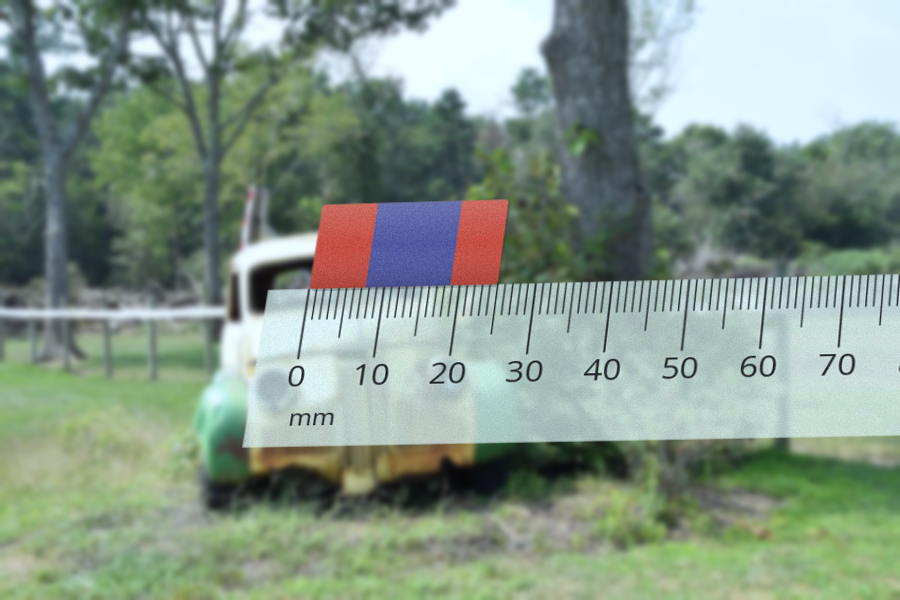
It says 25 mm
